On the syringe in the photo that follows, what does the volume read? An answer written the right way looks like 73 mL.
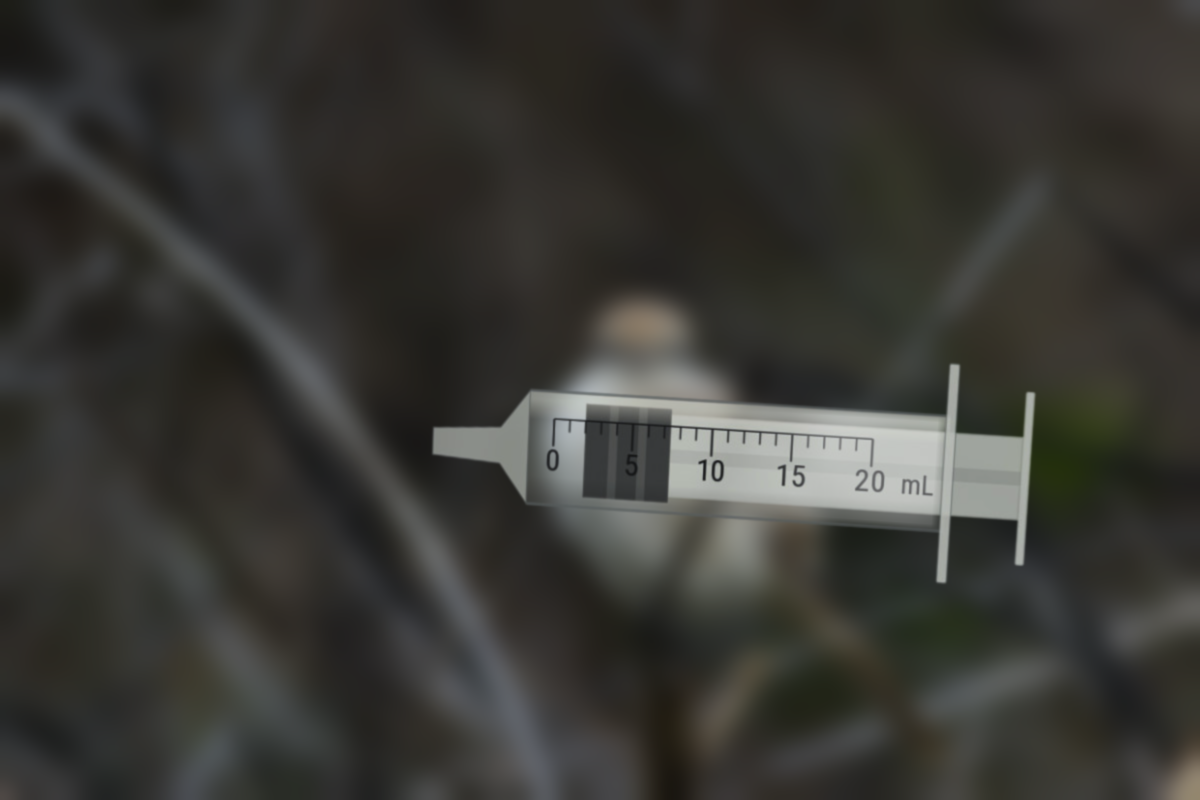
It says 2 mL
